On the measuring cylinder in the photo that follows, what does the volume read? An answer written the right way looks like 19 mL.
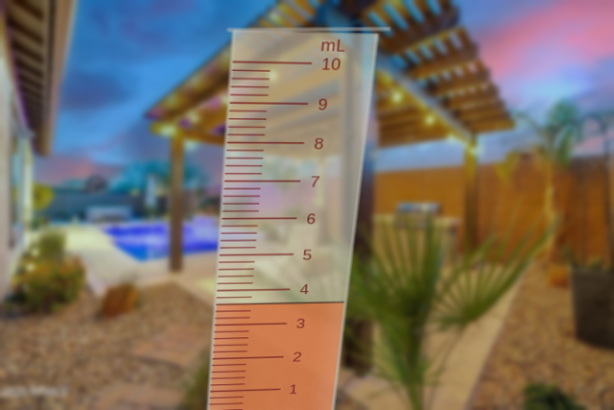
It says 3.6 mL
